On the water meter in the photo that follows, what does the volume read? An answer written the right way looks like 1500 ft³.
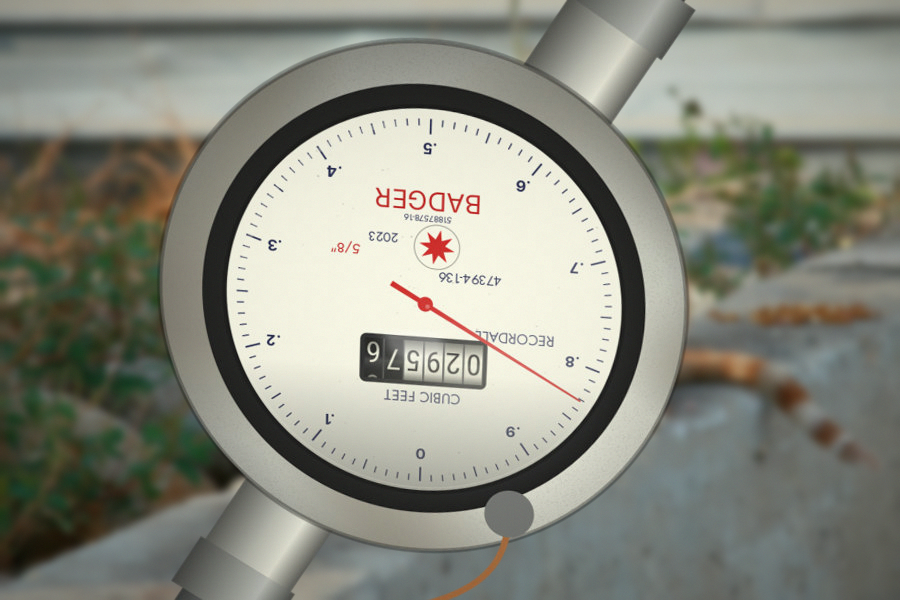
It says 29575.83 ft³
